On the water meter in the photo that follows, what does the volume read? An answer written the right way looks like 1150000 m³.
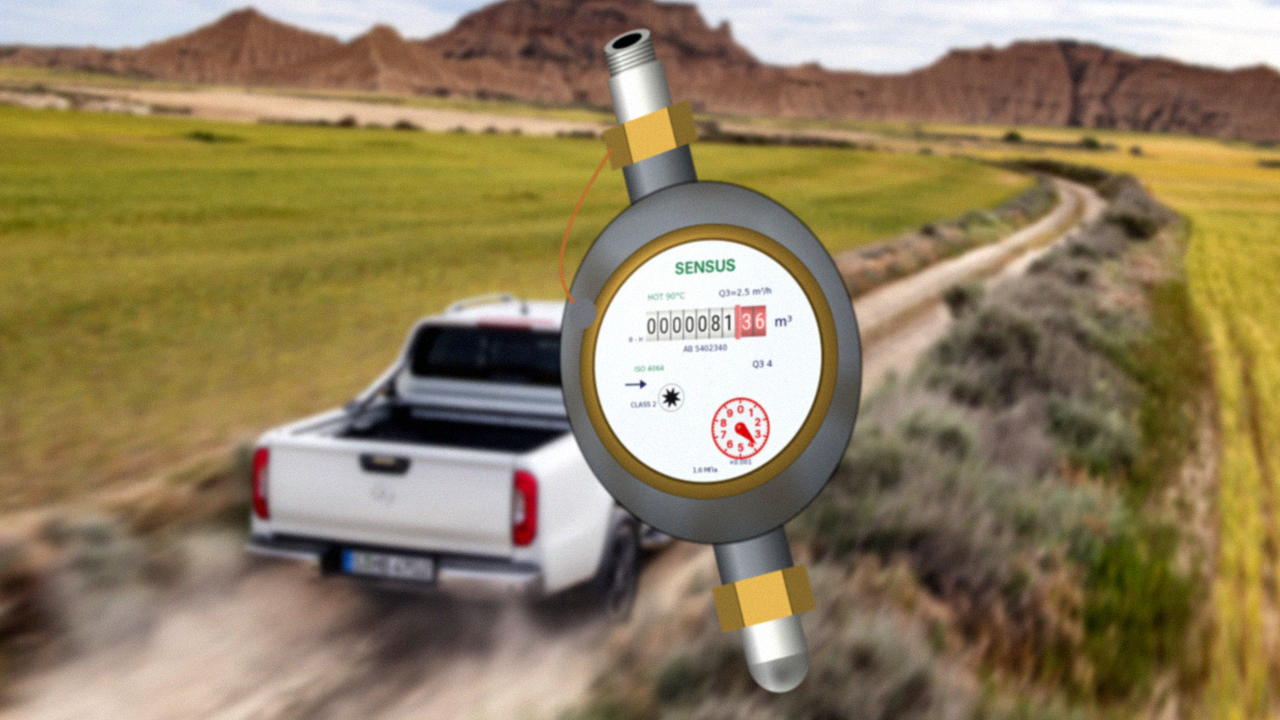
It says 81.363 m³
